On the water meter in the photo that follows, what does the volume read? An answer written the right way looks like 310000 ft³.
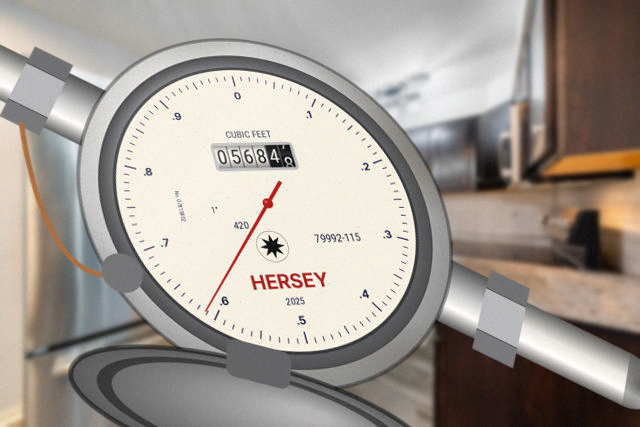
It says 56847.61 ft³
